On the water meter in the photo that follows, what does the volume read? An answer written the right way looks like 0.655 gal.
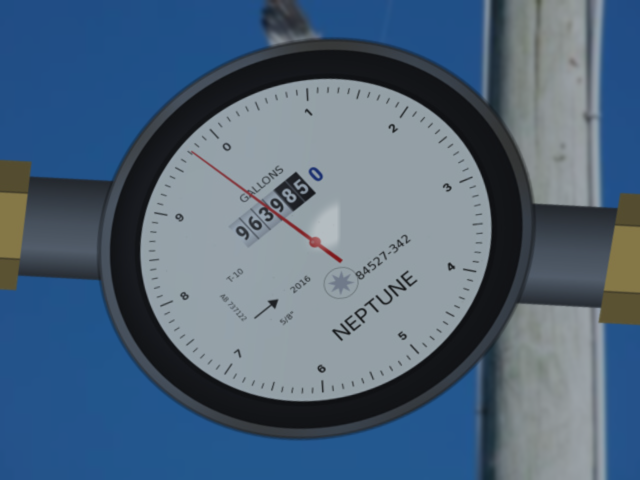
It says 9639849.7 gal
